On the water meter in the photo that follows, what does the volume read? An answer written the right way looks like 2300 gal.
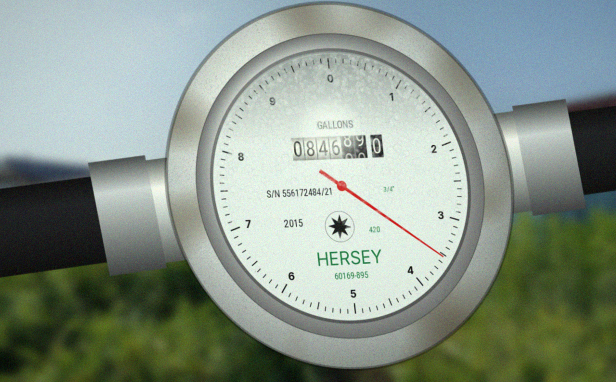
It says 846893.5 gal
